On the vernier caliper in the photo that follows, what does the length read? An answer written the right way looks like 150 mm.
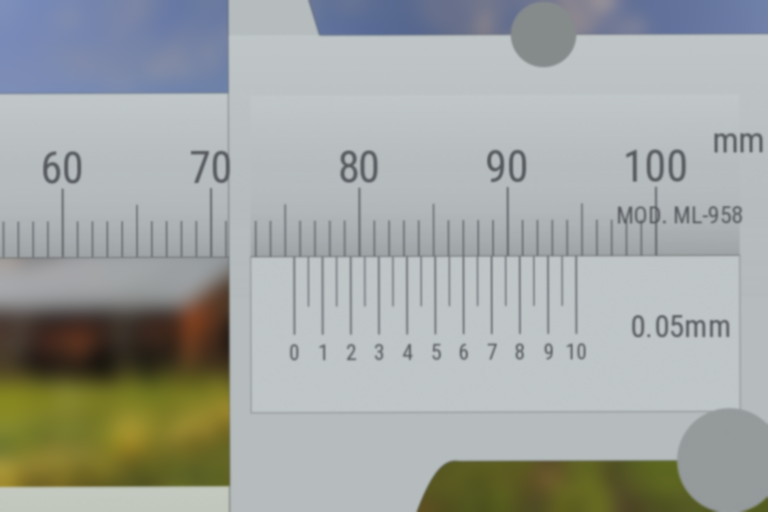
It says 75.6 mm
